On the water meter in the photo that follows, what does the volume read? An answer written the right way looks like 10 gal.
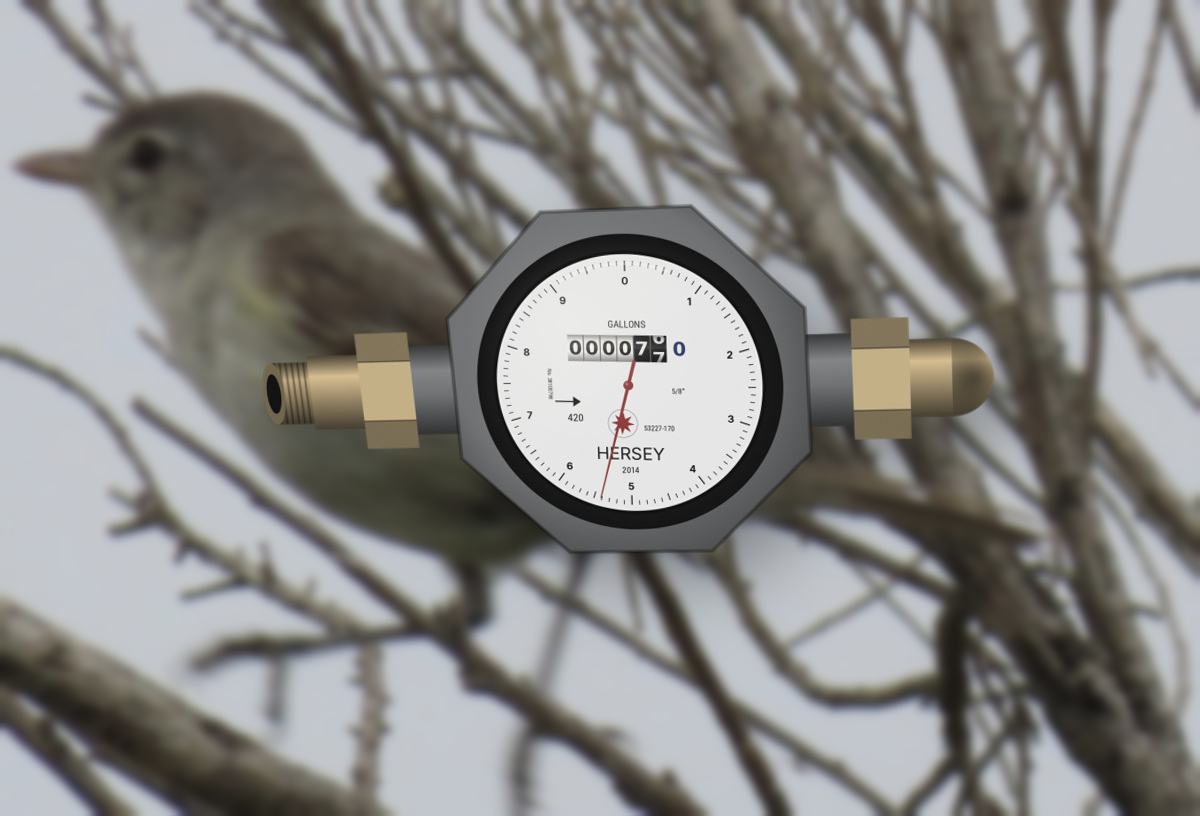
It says 765.4 gal
